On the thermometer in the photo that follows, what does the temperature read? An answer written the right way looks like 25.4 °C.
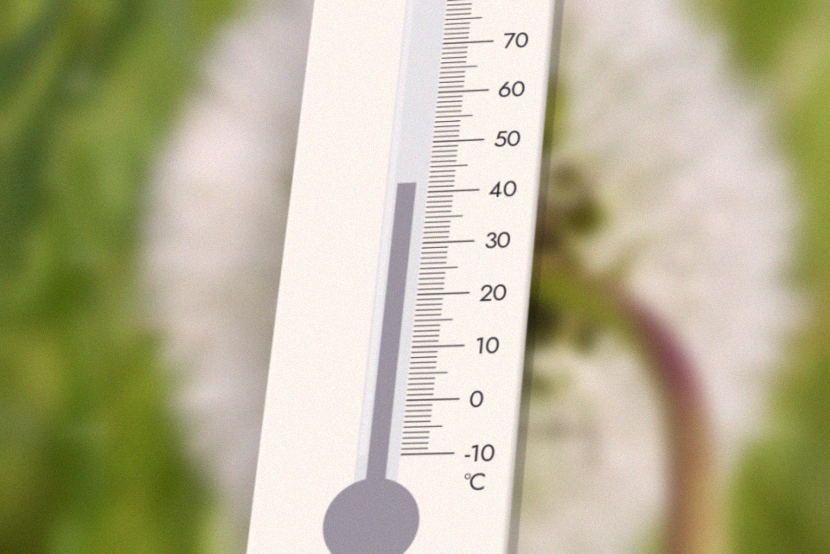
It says 42 °C
